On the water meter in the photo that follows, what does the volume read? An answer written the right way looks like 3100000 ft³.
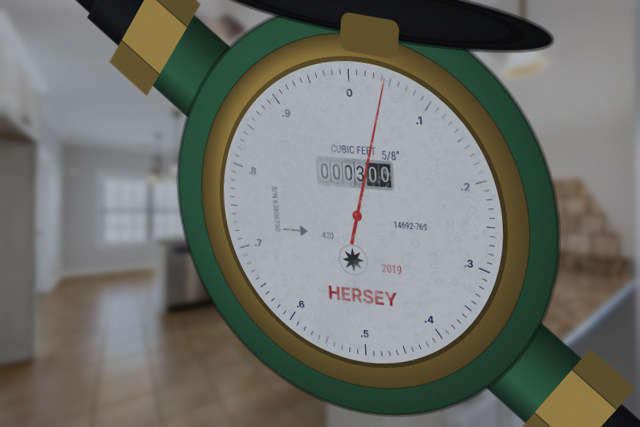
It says 300.04 ft³
